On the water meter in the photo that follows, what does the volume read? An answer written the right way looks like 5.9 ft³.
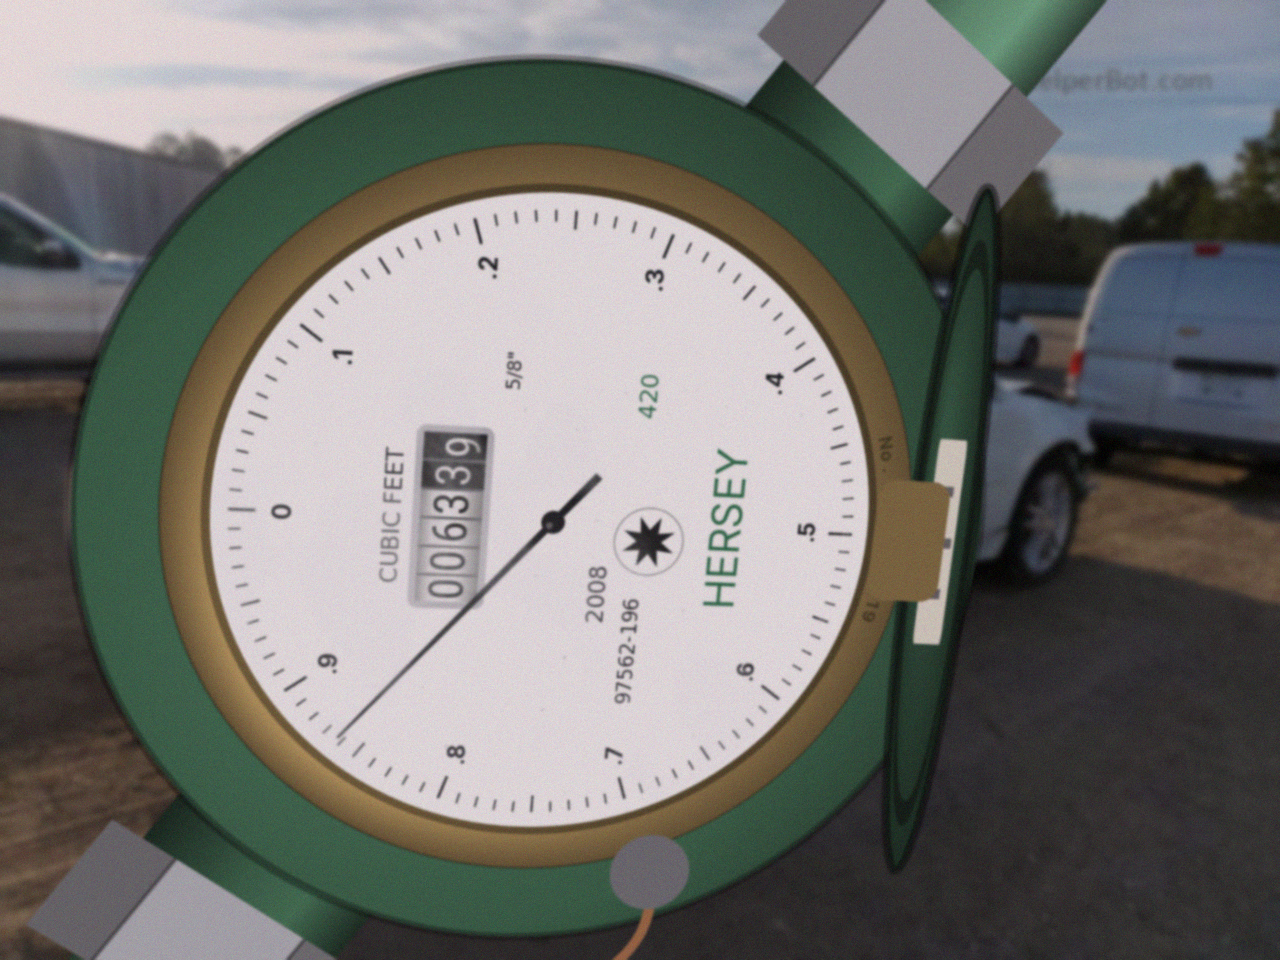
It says 6338.86 ft³
